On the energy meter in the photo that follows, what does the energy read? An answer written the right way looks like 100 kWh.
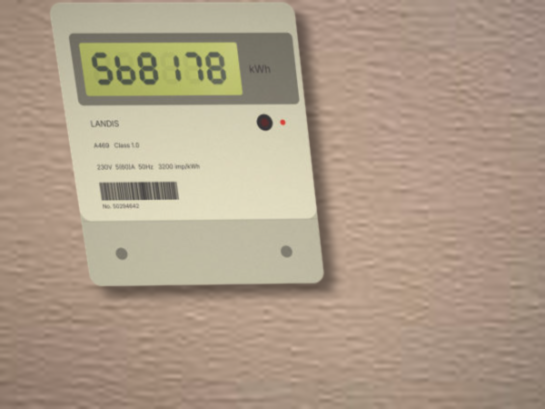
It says 568178 kWh
